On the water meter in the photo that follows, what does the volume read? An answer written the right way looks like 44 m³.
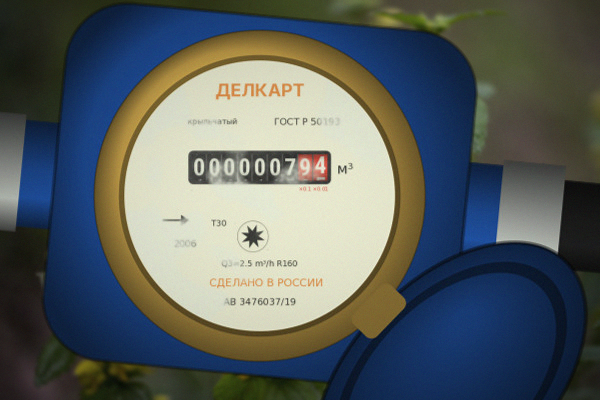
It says 7.94 m³
